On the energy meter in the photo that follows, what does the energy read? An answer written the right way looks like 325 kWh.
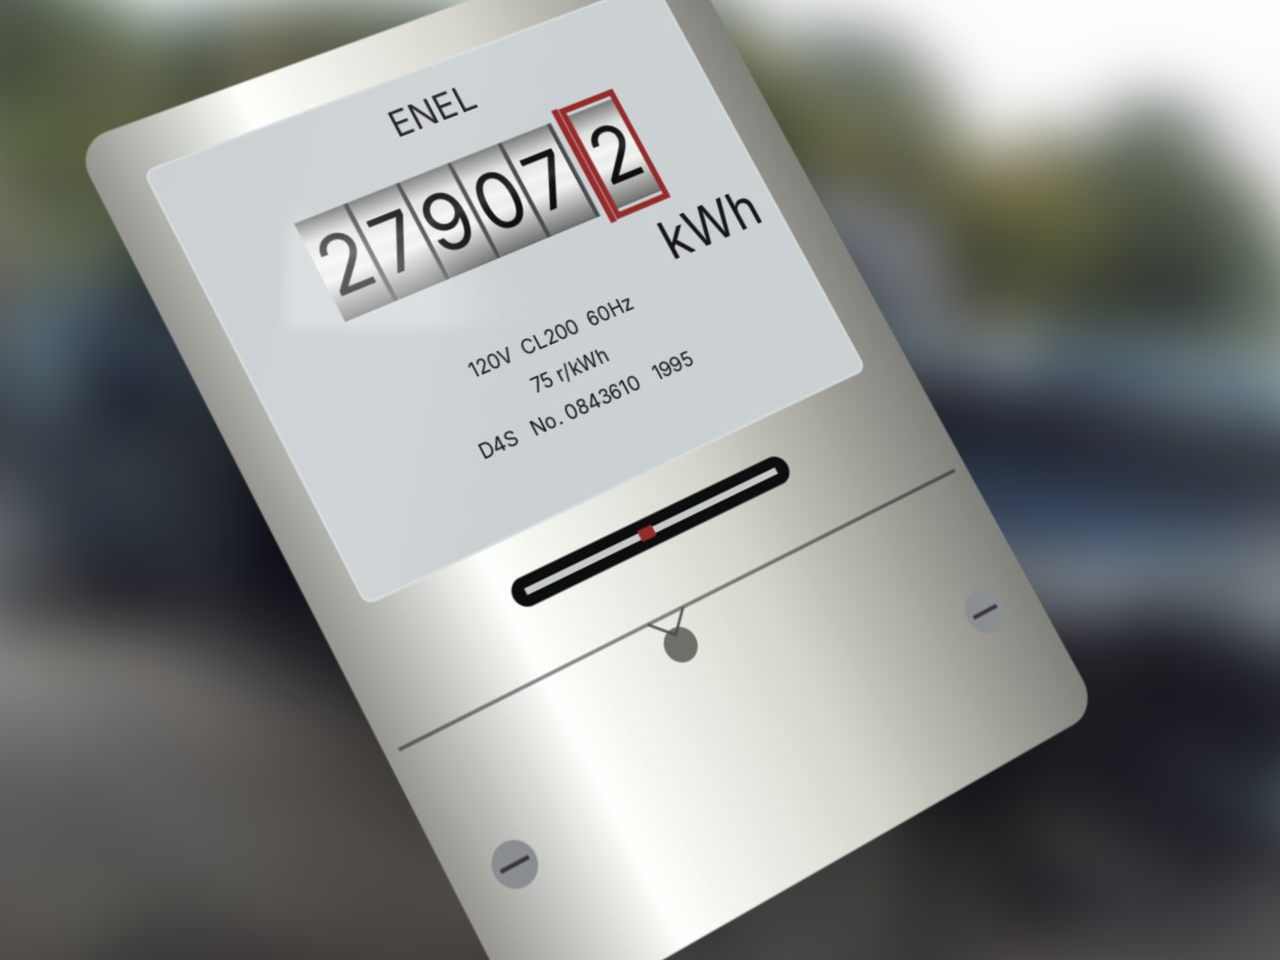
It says 27907.2 kWh
